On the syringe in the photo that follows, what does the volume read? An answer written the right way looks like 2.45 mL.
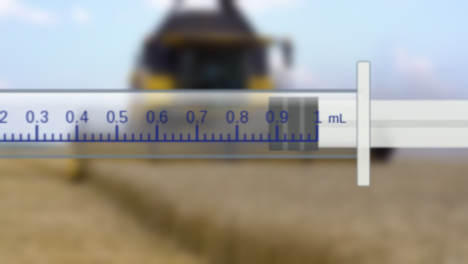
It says 0.88 mL
